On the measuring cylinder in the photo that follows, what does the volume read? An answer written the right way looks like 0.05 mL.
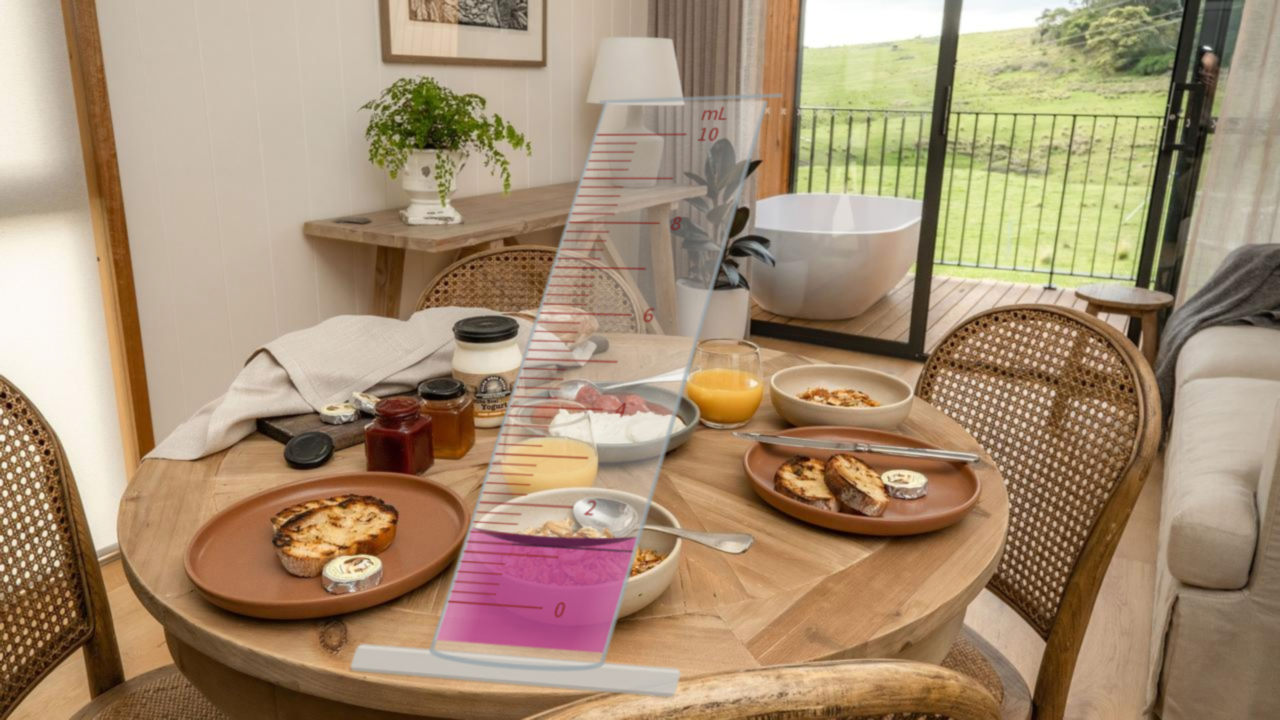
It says 1.2 mL
